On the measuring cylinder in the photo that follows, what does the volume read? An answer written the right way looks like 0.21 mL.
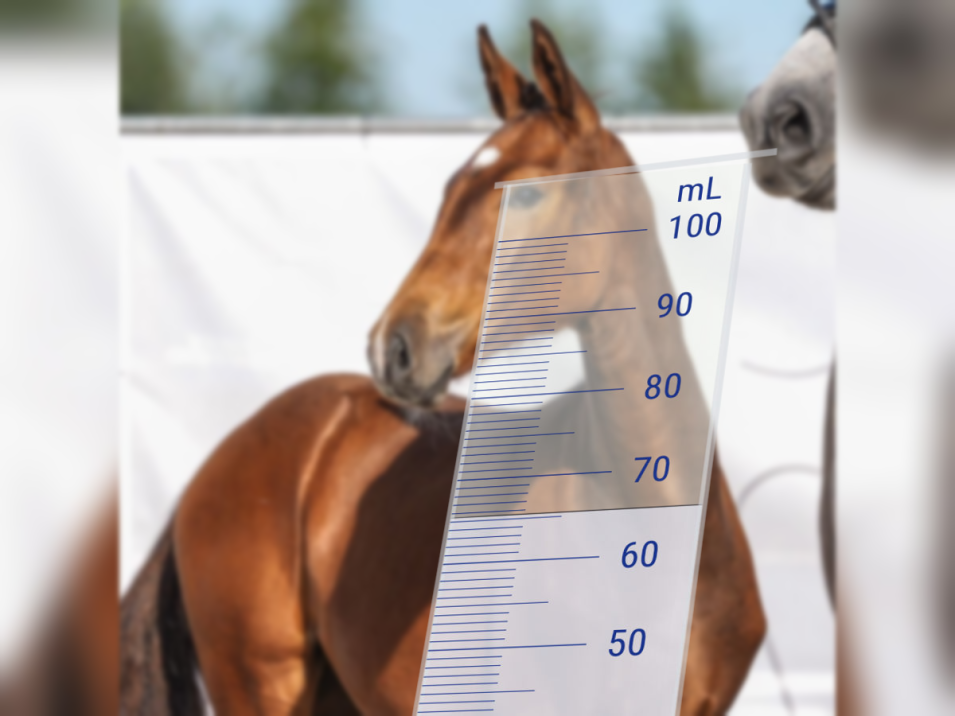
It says 65.5 mL
